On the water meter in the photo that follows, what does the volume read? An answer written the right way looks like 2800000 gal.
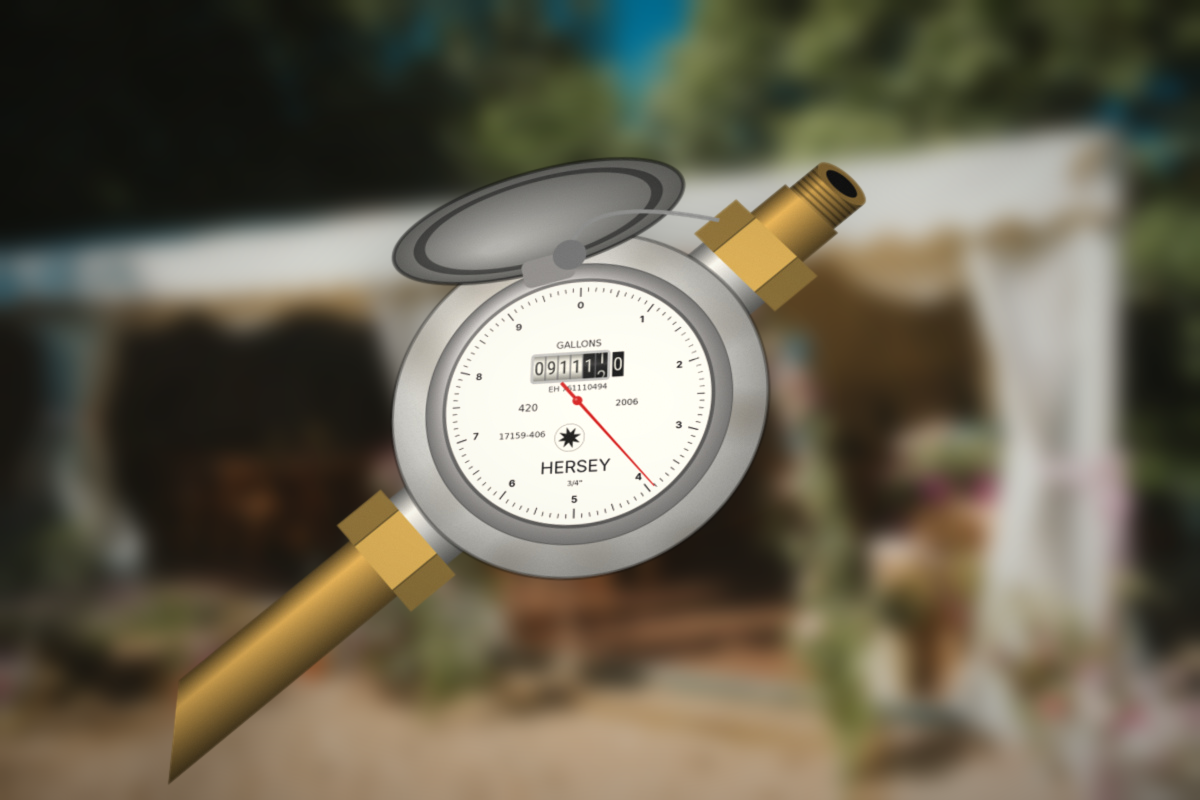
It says 911113.9 gal
